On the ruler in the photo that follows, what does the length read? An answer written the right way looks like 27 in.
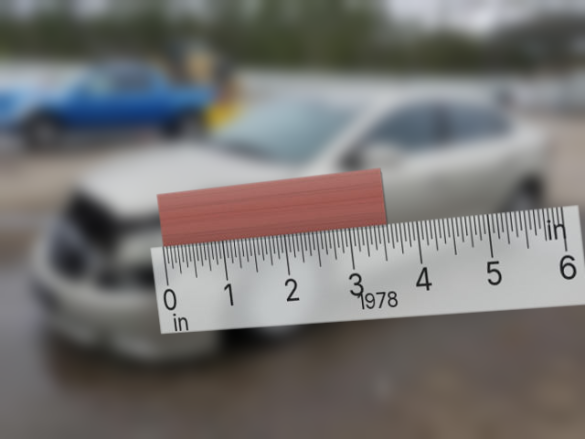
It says 3.5625 in
